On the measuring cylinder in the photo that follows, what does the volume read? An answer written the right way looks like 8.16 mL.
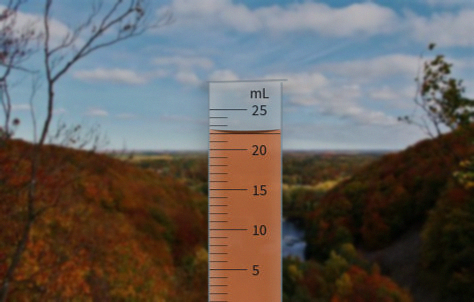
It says 22 mL
